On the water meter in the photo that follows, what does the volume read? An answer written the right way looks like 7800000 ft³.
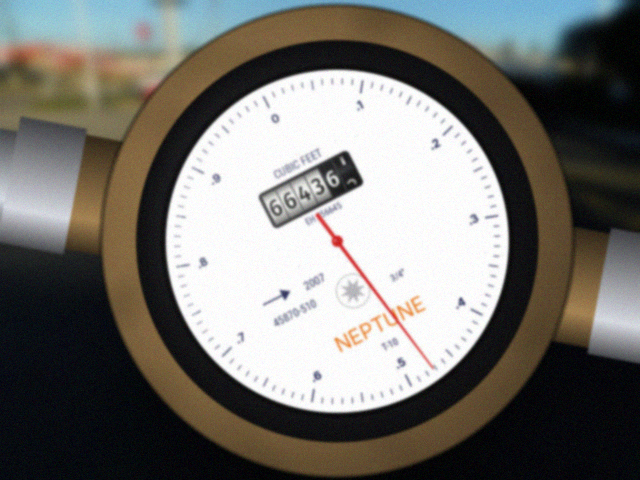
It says 664361.47 ft³
